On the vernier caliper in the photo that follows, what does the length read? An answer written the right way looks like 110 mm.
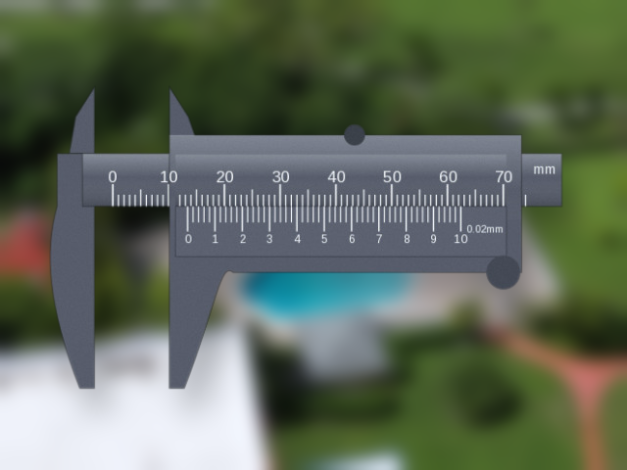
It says 13.4 mm
